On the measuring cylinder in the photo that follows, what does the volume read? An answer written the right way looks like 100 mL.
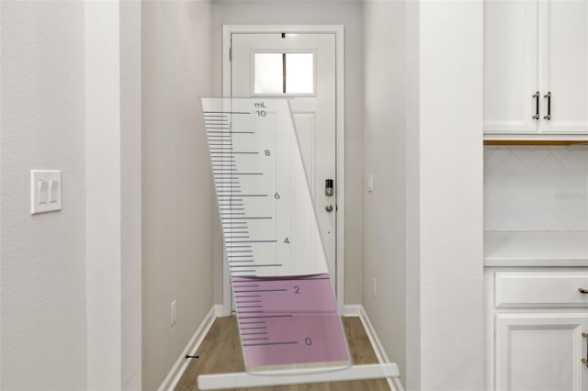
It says 2.4 mL
